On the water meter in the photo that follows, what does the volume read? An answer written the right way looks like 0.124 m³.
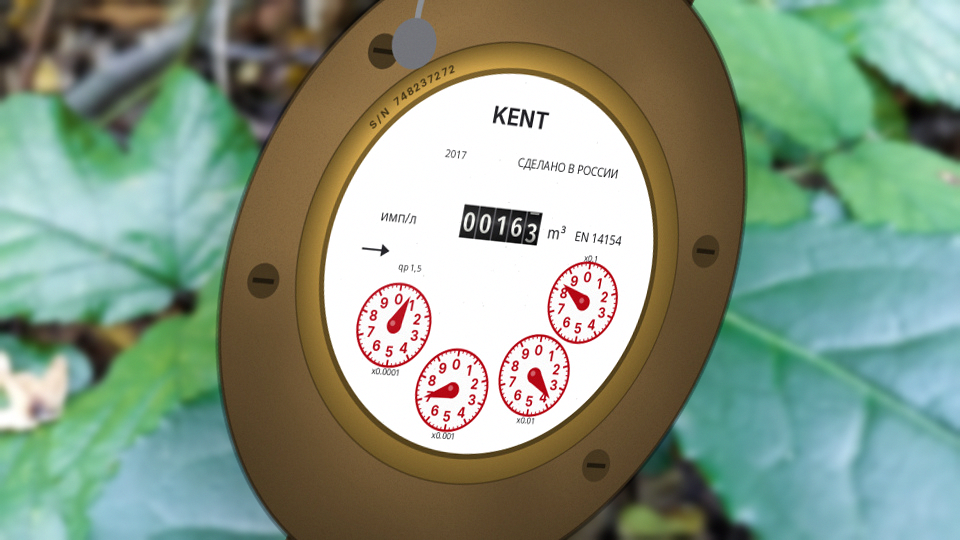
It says 162.8370 m³
